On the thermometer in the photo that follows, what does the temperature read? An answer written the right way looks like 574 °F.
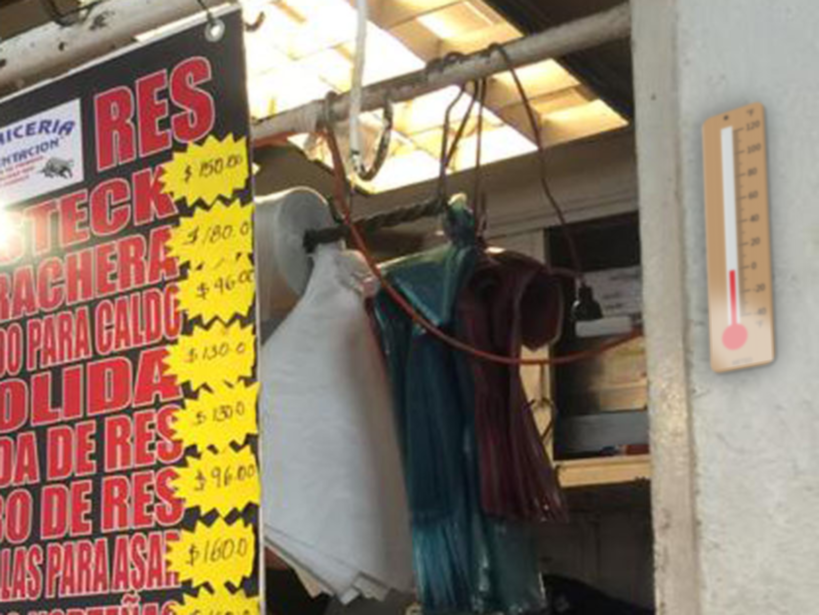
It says 0 °F
